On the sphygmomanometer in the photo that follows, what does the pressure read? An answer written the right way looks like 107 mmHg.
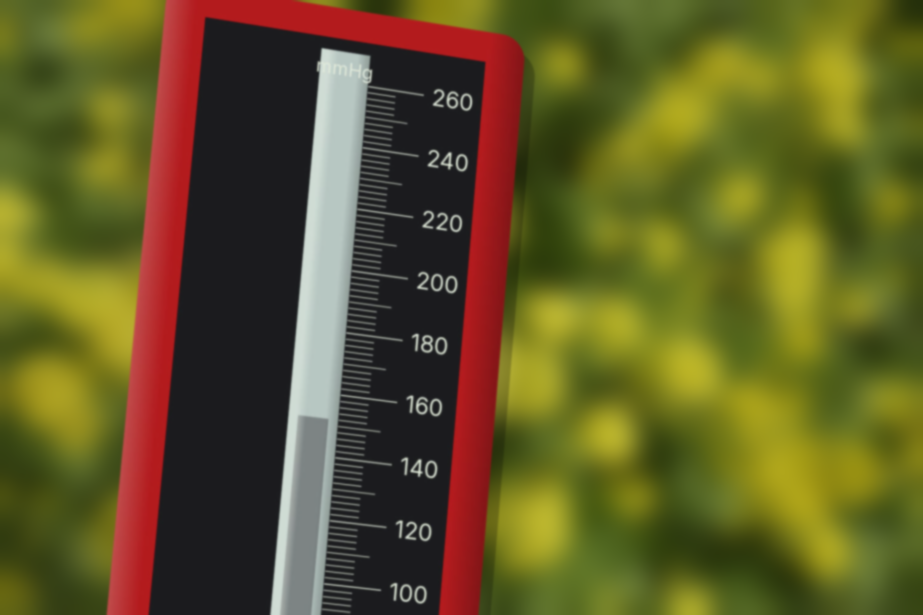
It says 152 mmHg
